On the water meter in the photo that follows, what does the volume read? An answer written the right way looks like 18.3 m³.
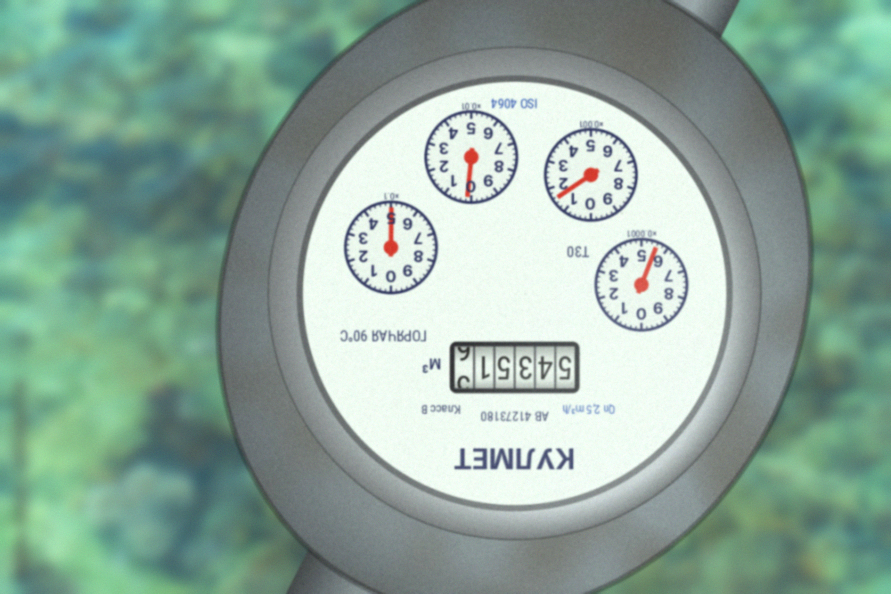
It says 543515.5015 m³
